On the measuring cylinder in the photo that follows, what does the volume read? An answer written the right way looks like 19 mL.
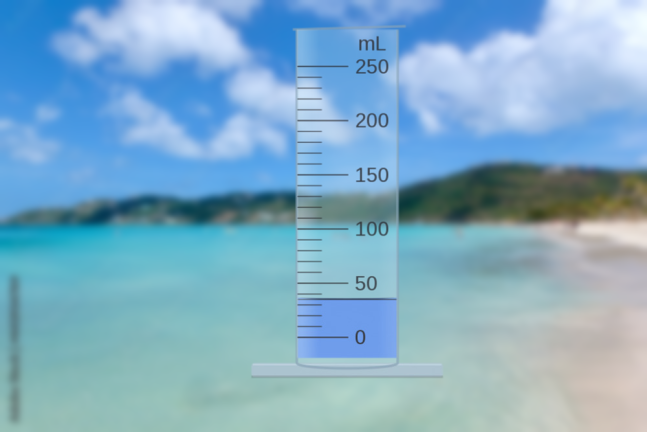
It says 35 mL
